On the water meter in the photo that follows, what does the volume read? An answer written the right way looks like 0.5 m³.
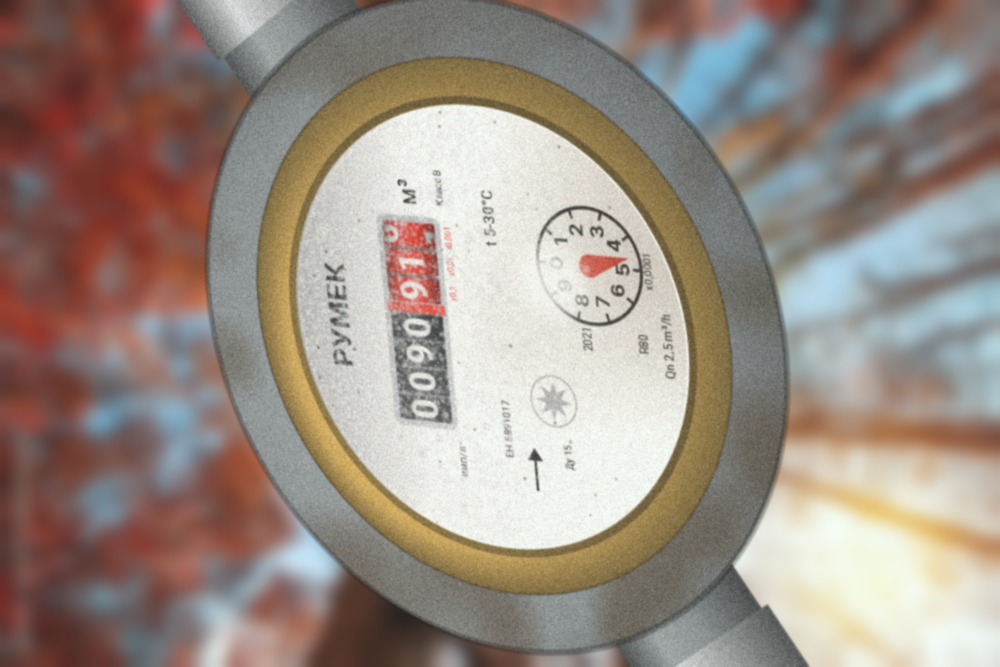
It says 90.9104 m³
